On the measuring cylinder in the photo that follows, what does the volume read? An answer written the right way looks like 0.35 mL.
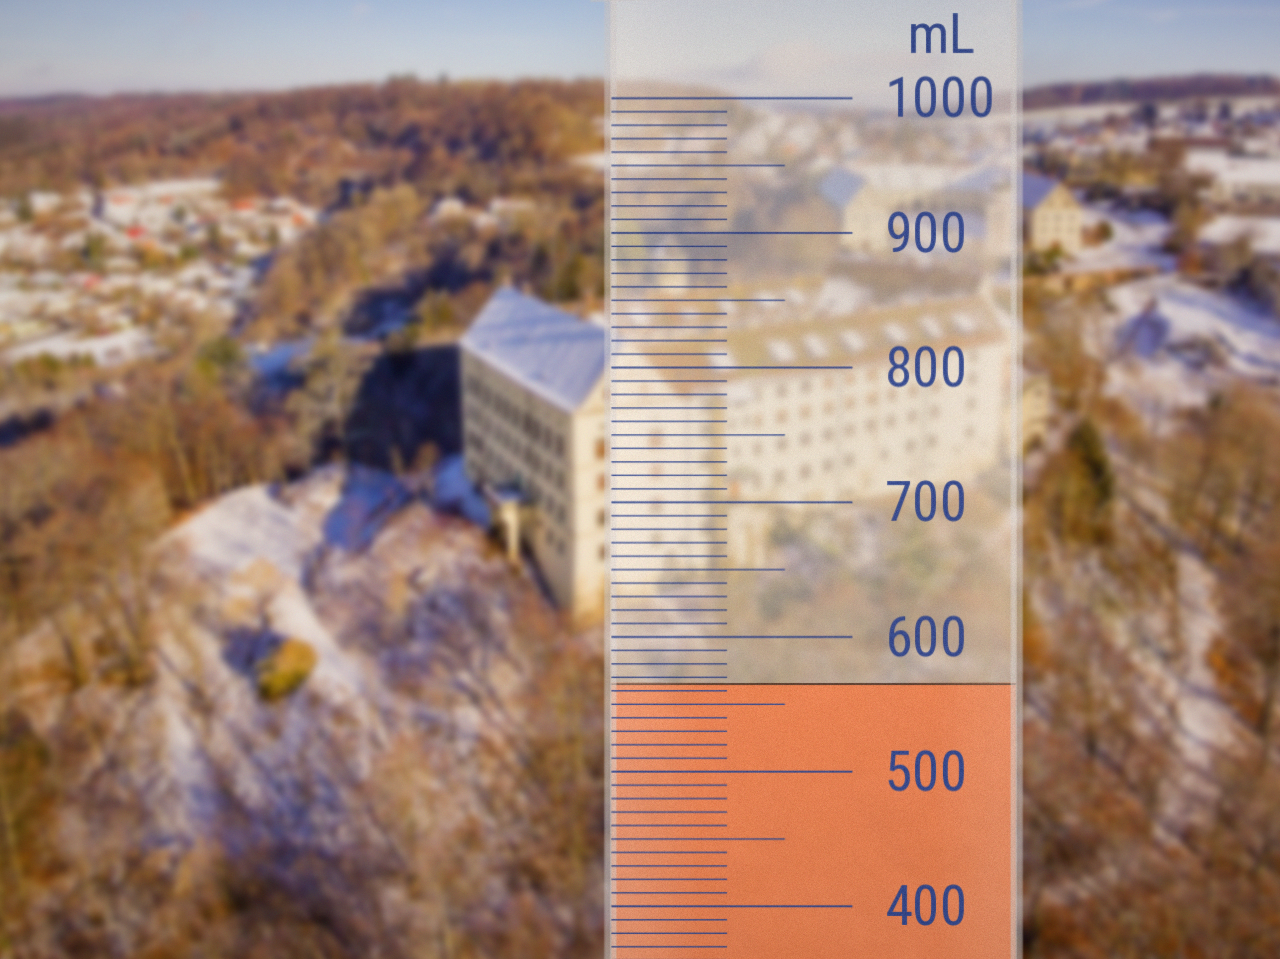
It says 565 mL
